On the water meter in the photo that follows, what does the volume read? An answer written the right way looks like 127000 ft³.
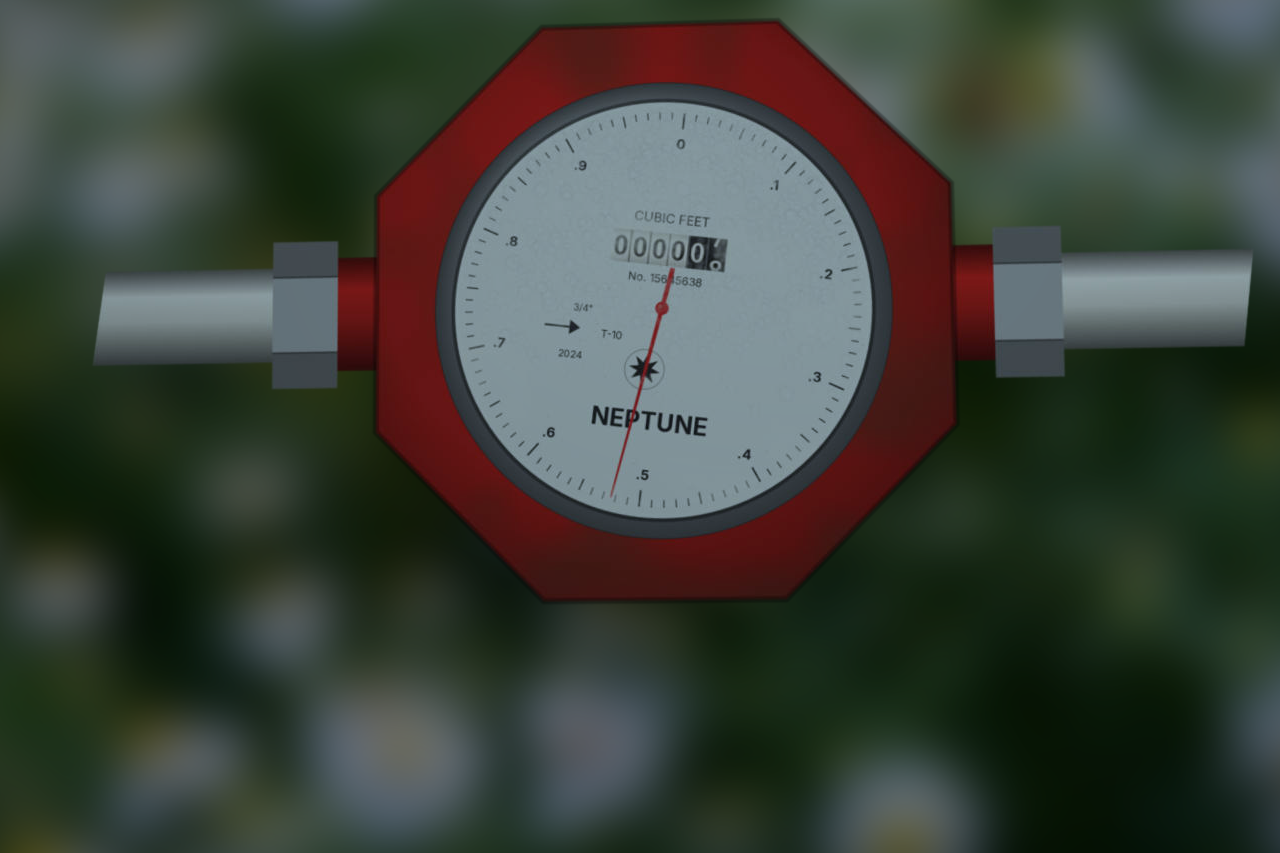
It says 7.52 ft³
